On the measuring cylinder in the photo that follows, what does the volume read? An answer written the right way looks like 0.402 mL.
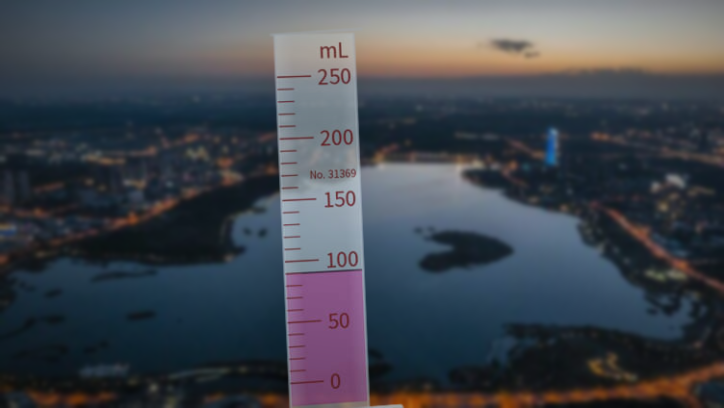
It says 90 mL
